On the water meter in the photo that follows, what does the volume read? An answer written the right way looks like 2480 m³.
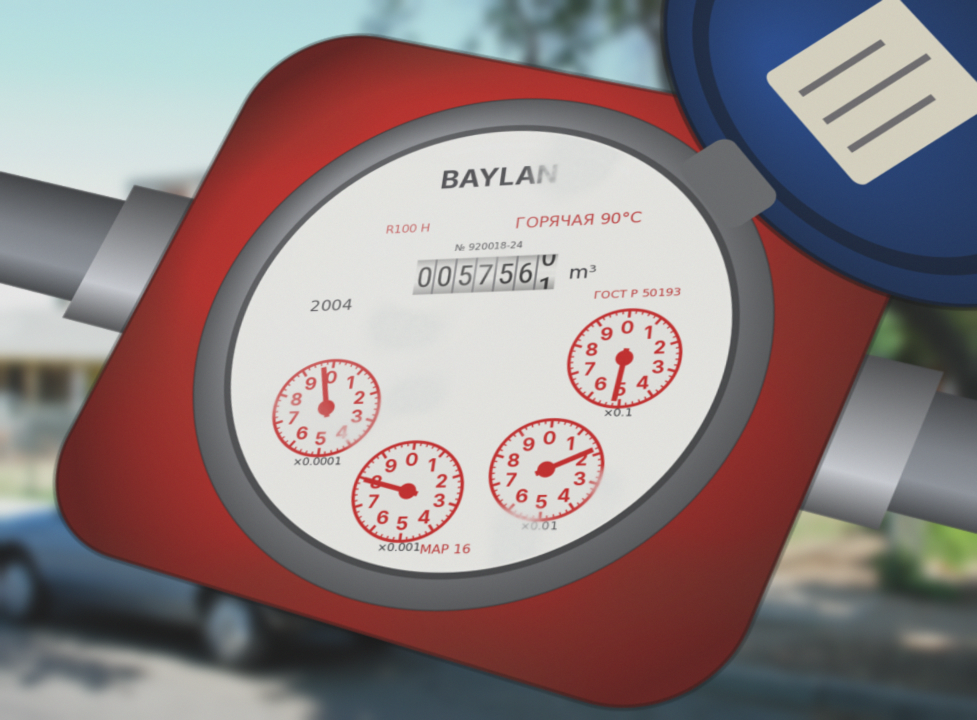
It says 57560.5179 m³
